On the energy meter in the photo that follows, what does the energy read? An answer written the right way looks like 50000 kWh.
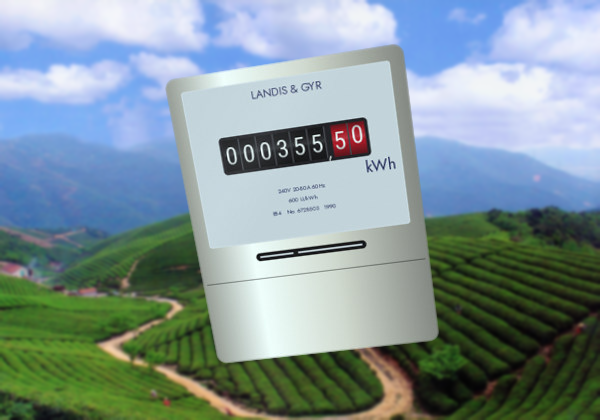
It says 355.50 kWh
